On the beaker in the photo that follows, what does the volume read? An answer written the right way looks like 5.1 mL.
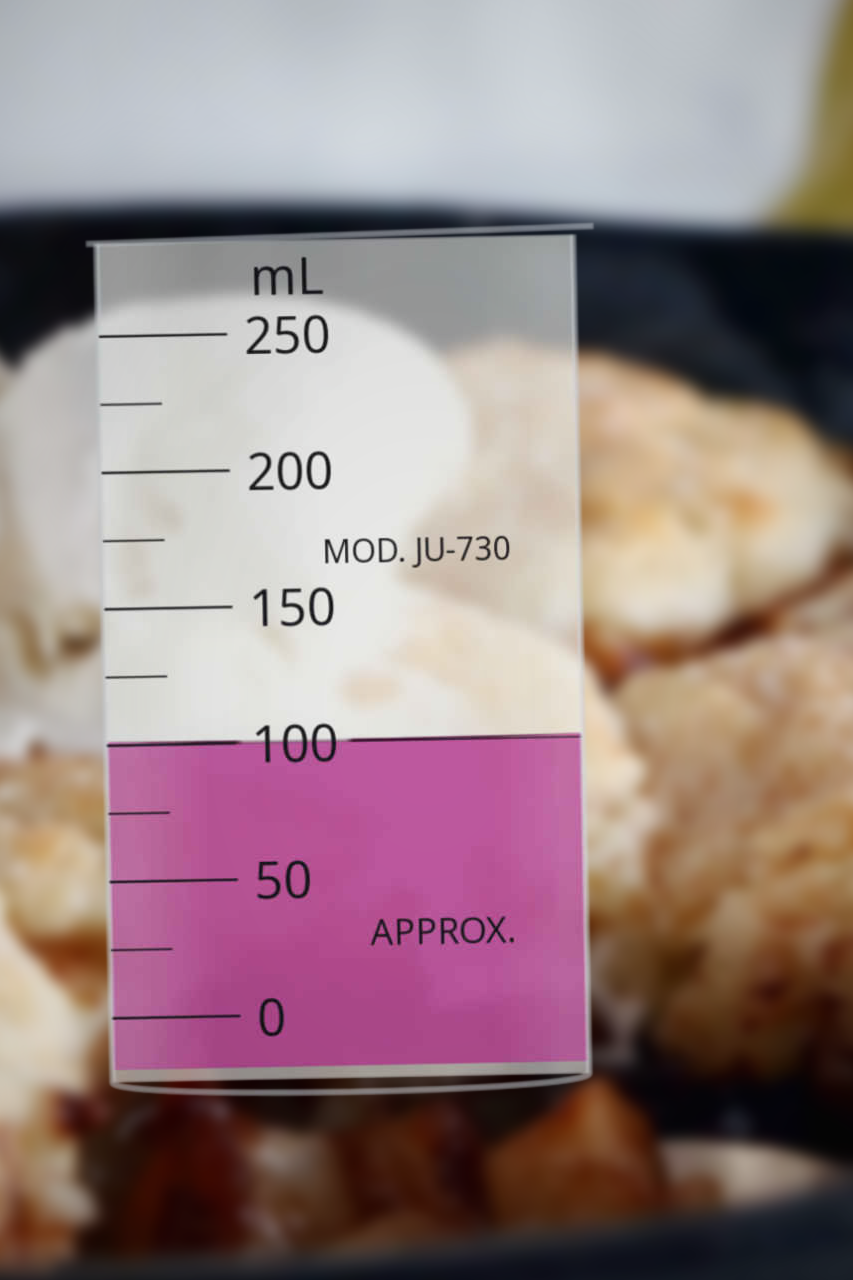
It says 100 mL
